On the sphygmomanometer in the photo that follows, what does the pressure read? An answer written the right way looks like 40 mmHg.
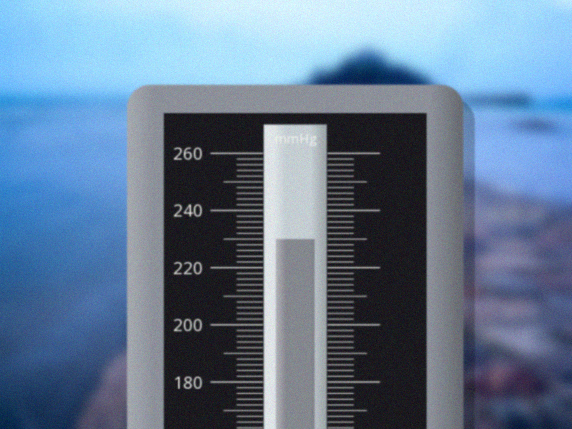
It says 230 mmHg
